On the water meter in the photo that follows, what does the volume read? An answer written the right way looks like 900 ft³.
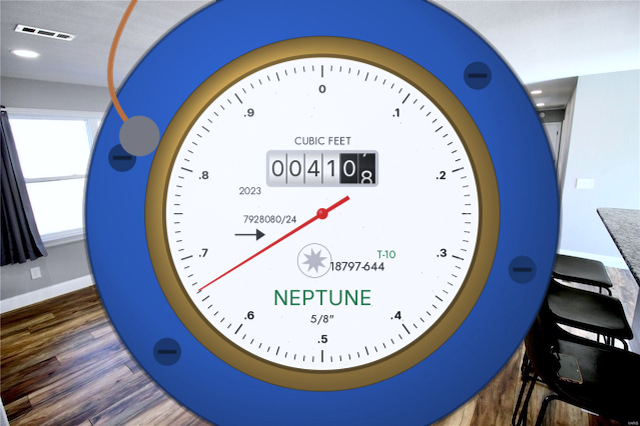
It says 4107.66 ft³
